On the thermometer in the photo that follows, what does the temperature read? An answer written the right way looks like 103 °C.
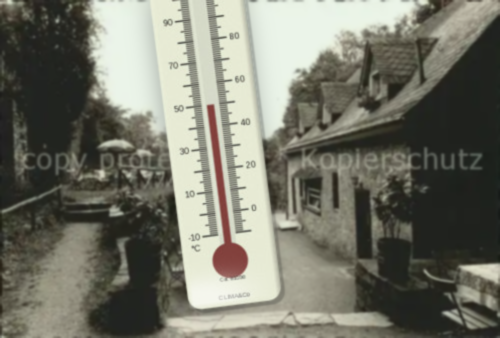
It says 50 °C
